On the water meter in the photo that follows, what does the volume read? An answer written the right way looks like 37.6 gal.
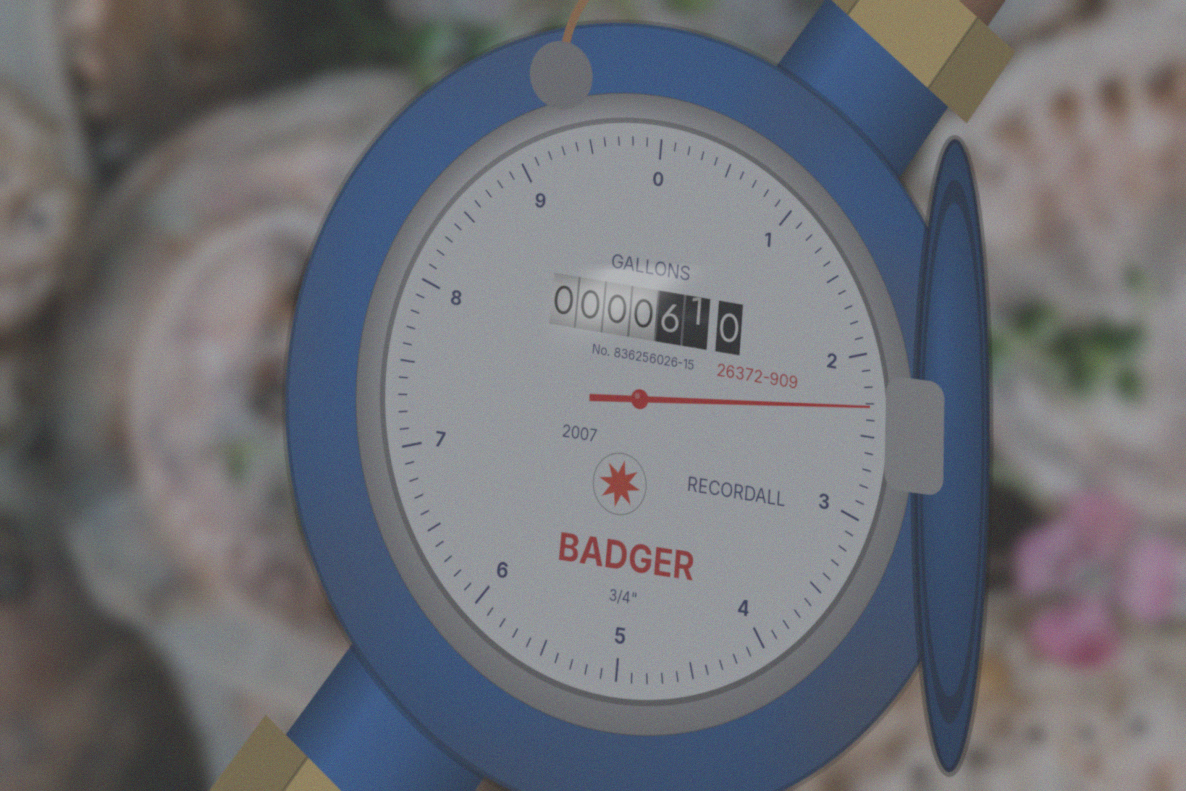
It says 612.3 gal
